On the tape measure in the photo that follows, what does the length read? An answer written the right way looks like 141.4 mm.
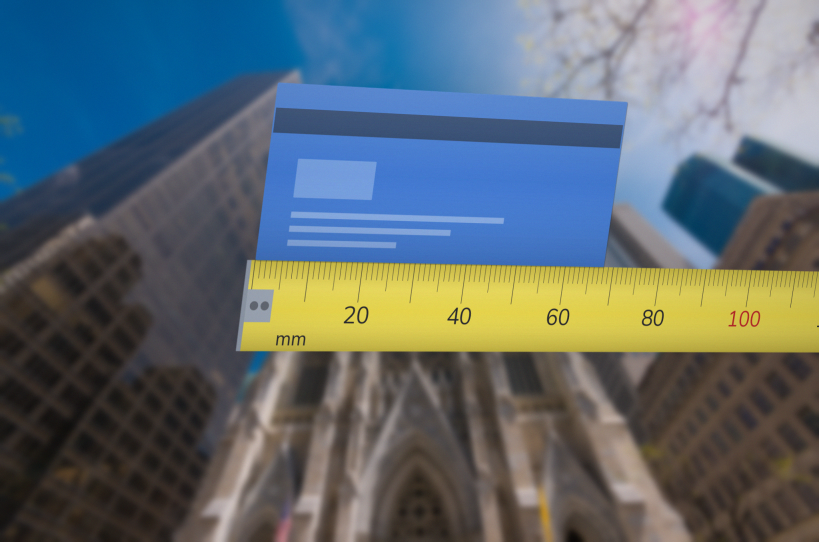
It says 68 mm
